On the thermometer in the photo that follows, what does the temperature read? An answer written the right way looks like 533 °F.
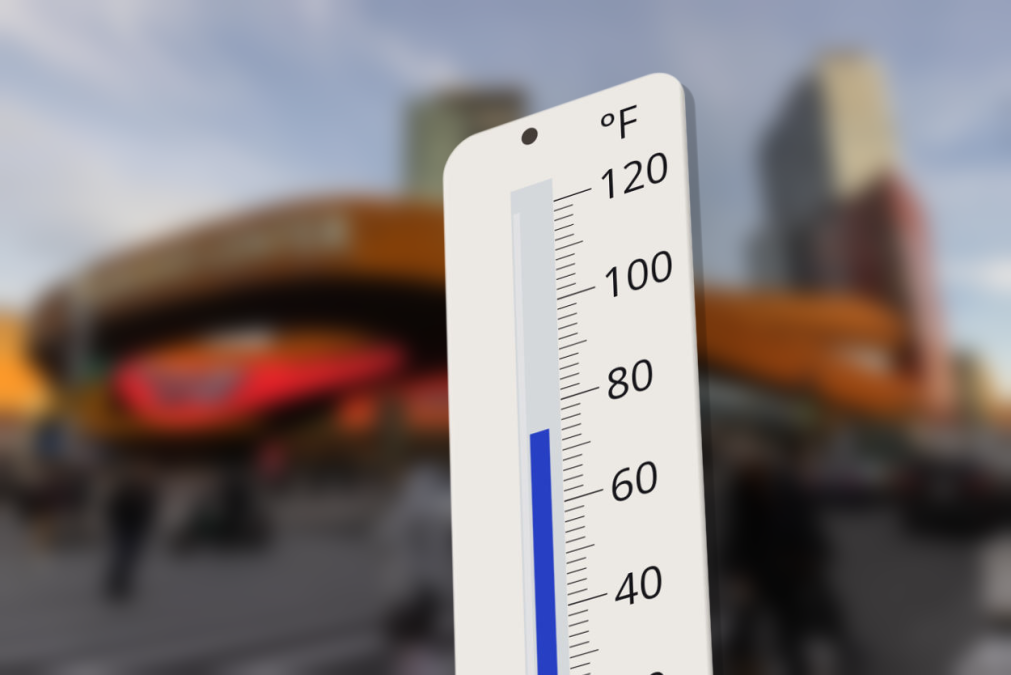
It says 75 °F
